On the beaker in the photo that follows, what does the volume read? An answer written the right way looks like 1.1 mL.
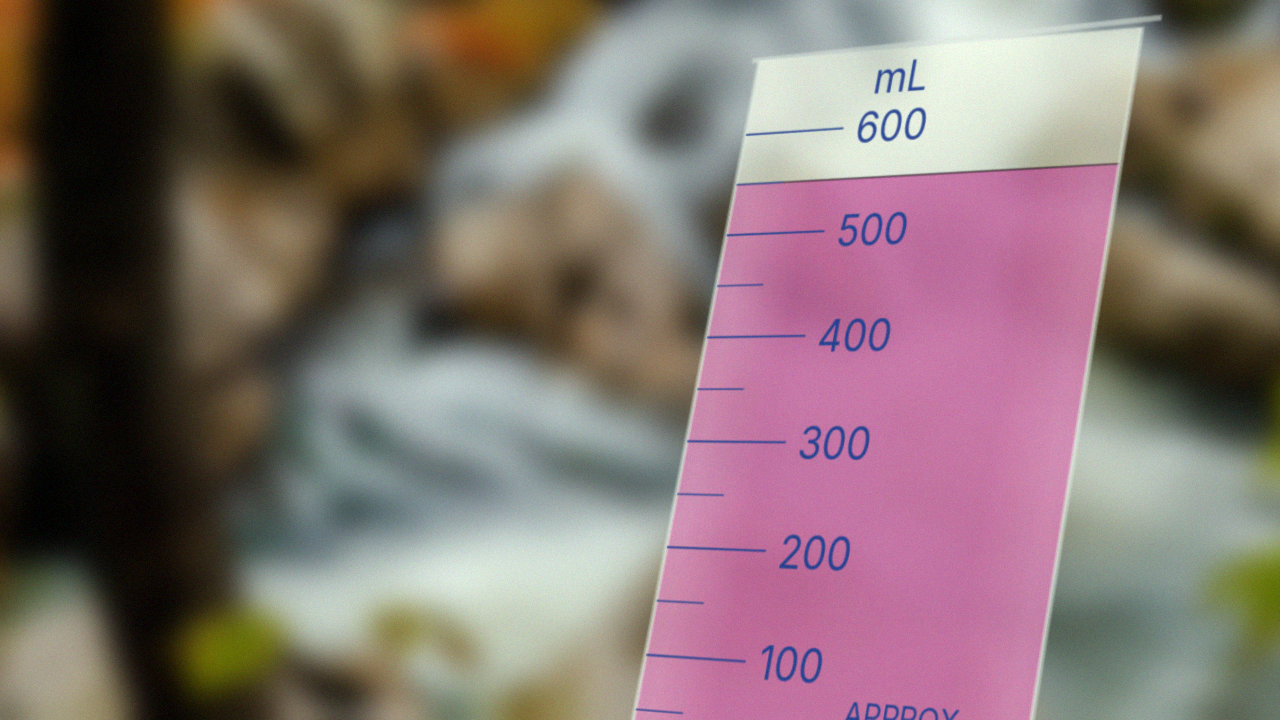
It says 550 mL
